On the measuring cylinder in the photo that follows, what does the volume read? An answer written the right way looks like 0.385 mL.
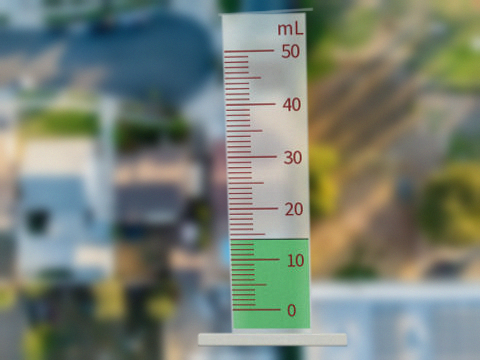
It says 14 mL
